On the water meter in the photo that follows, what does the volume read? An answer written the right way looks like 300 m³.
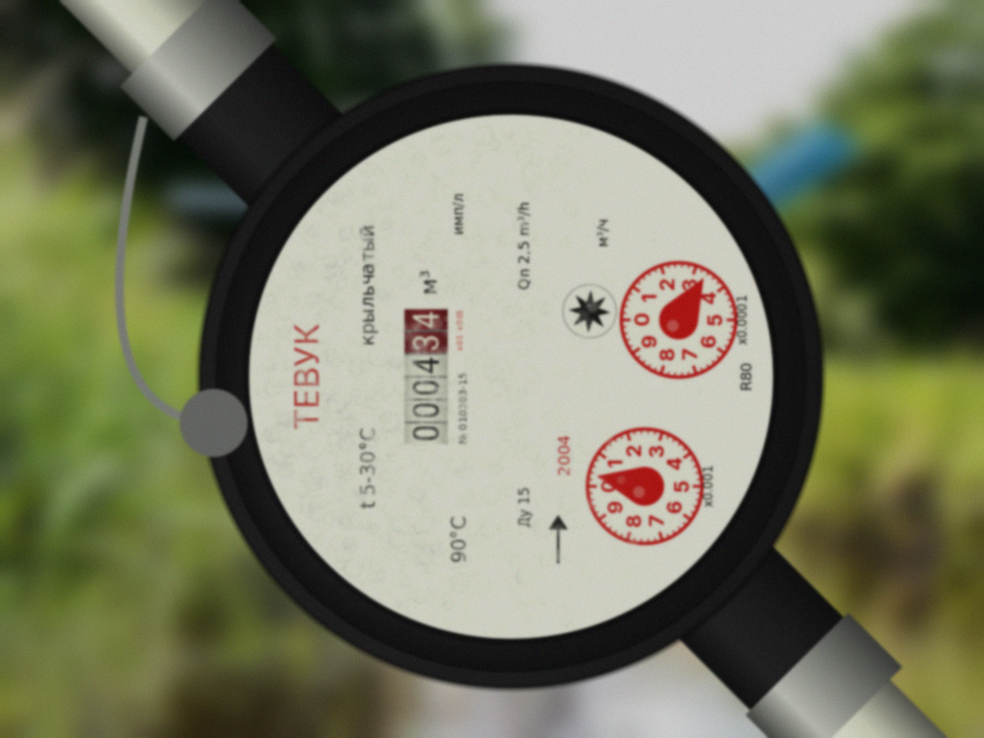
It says 4.3403 m³
